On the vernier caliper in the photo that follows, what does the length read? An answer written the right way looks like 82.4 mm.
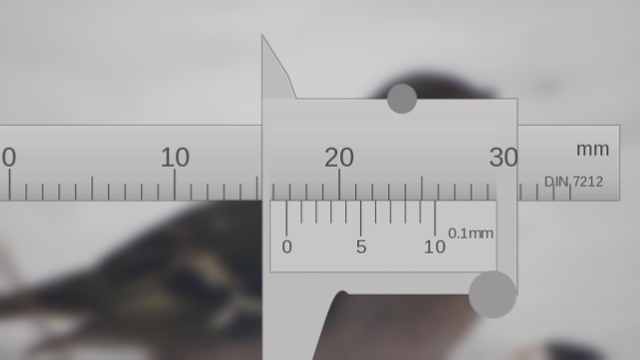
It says 16.8 mm
